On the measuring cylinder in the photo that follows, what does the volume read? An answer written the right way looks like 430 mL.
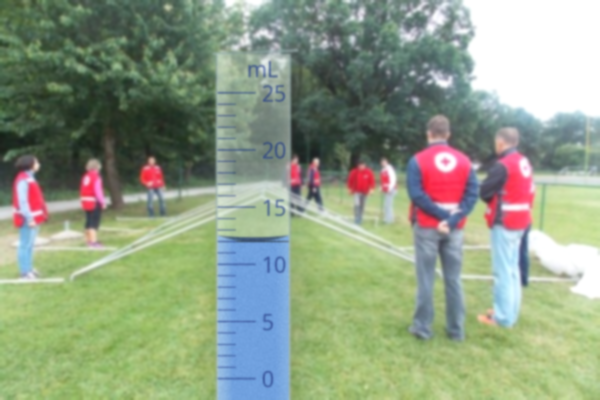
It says 12 mL
